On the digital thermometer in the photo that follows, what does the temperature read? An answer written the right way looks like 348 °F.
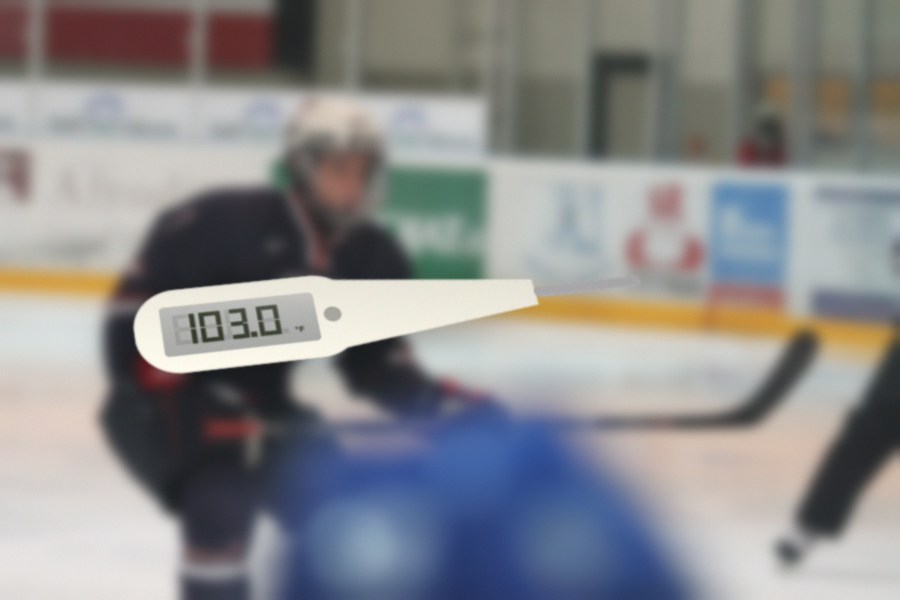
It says 103.0 °F
